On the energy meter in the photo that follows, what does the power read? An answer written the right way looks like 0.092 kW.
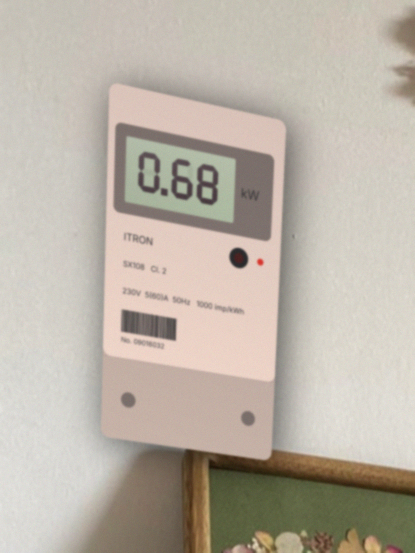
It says 0.68 kW
